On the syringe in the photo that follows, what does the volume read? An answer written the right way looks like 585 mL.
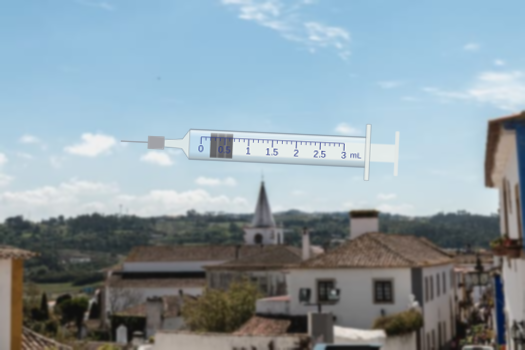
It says 0.2 mL
